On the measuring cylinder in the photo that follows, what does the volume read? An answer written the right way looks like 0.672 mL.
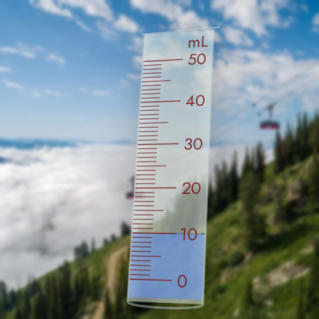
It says 10 mL
